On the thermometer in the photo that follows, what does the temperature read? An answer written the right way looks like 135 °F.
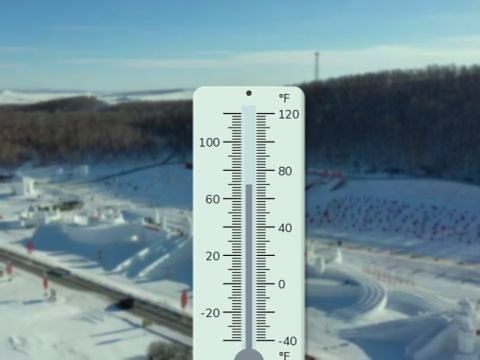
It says 70 °F
